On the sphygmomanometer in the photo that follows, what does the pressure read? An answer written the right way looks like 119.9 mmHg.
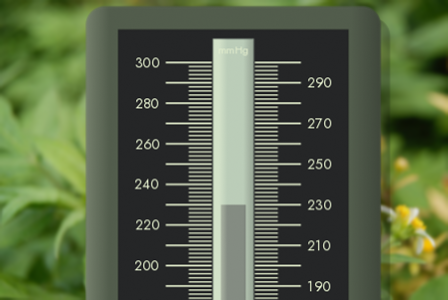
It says 230 mmHg
